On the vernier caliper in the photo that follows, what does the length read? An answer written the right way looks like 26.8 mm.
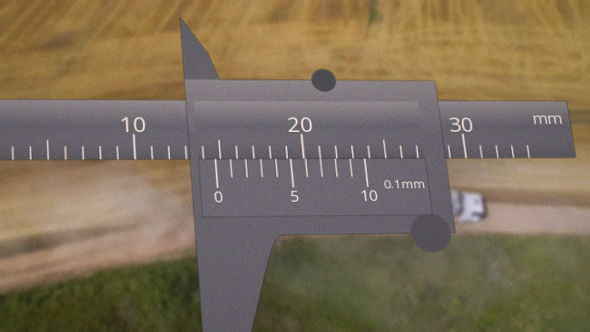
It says 14.7 mm
